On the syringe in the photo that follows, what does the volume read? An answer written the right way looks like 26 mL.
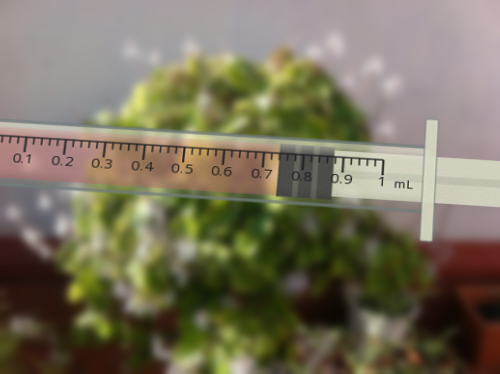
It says 0.74 mL
